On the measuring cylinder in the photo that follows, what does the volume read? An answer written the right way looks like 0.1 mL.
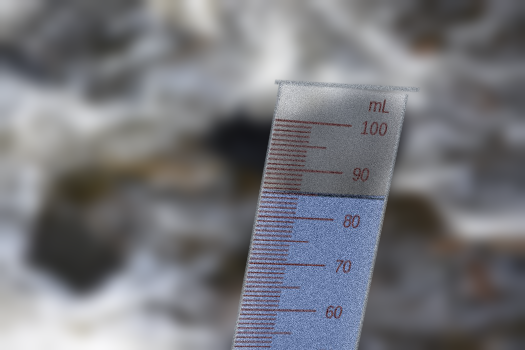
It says 85 mL
